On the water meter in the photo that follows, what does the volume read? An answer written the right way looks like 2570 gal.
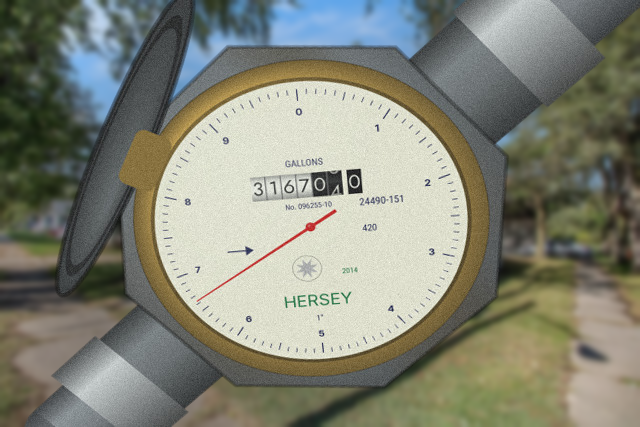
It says 3167036.6 gal
